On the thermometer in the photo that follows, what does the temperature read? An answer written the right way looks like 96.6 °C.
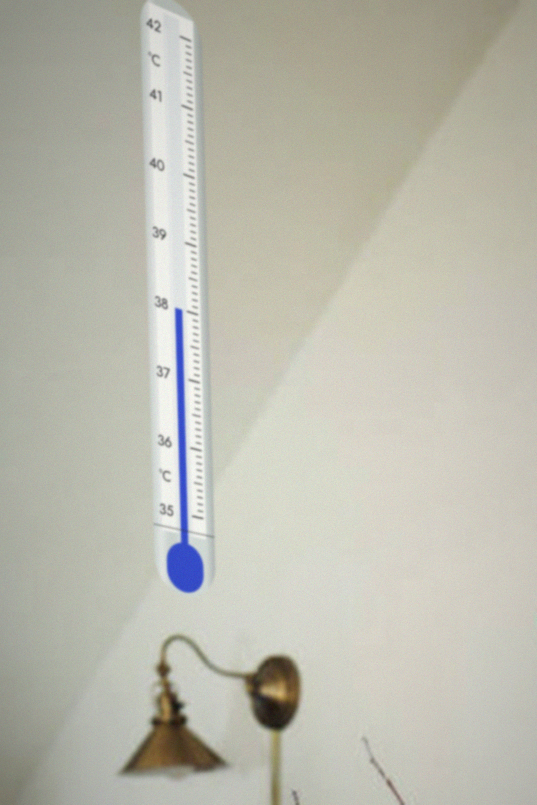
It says 38 °C
